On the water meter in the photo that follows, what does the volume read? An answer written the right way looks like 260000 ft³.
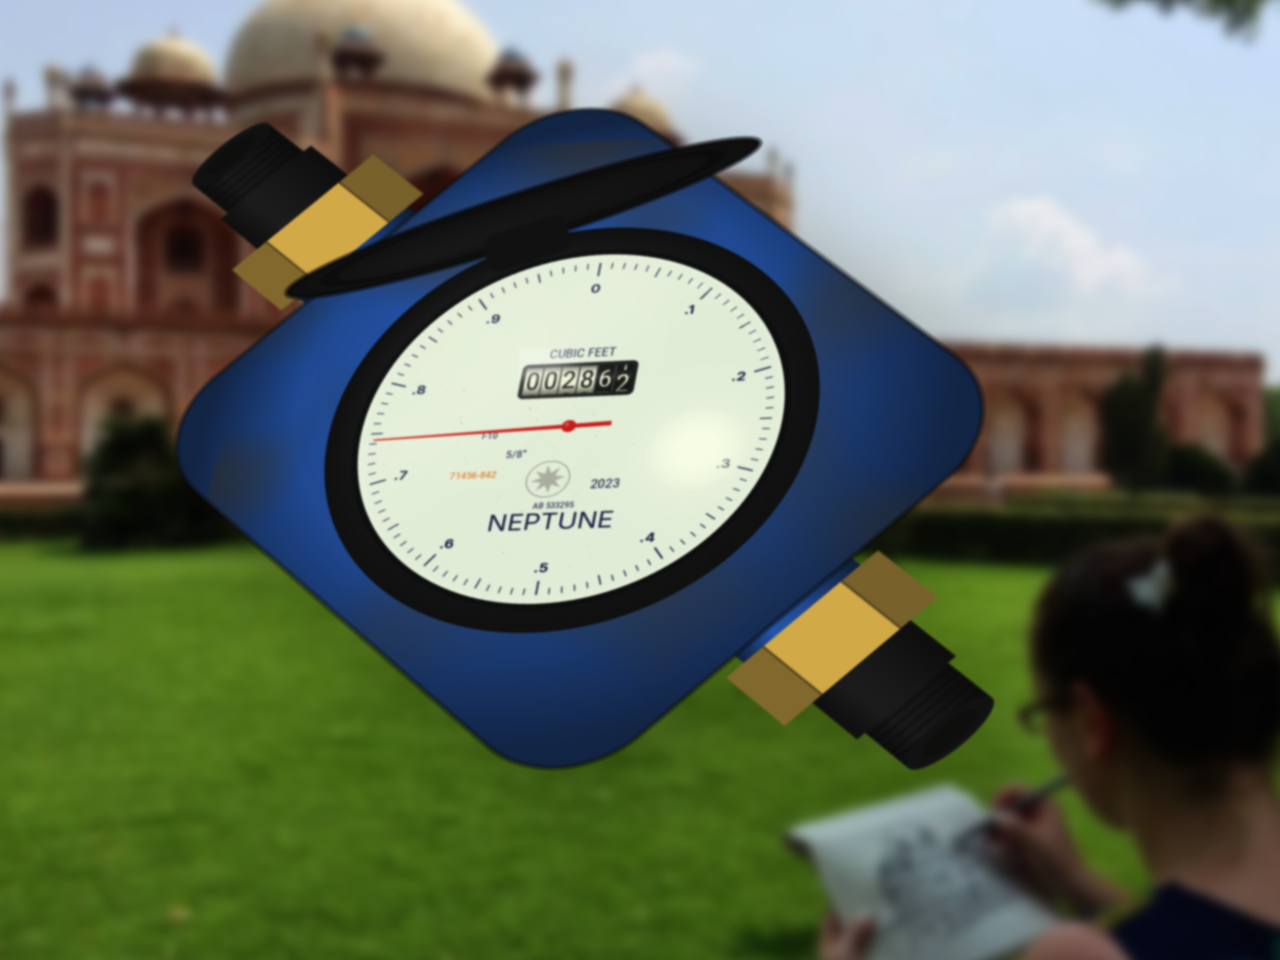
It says 2861.74 ft³
